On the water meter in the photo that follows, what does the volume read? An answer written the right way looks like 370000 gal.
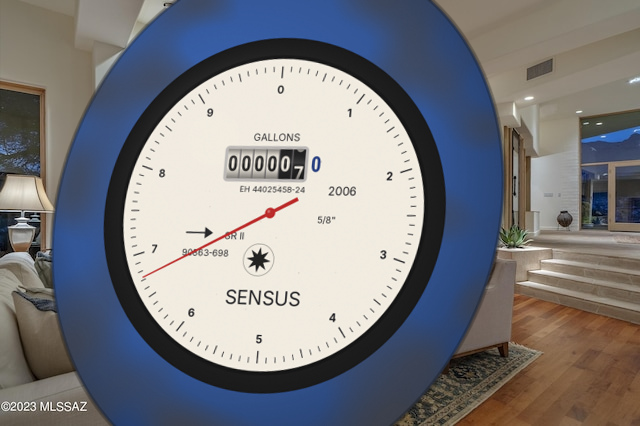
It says 66.7 gal
